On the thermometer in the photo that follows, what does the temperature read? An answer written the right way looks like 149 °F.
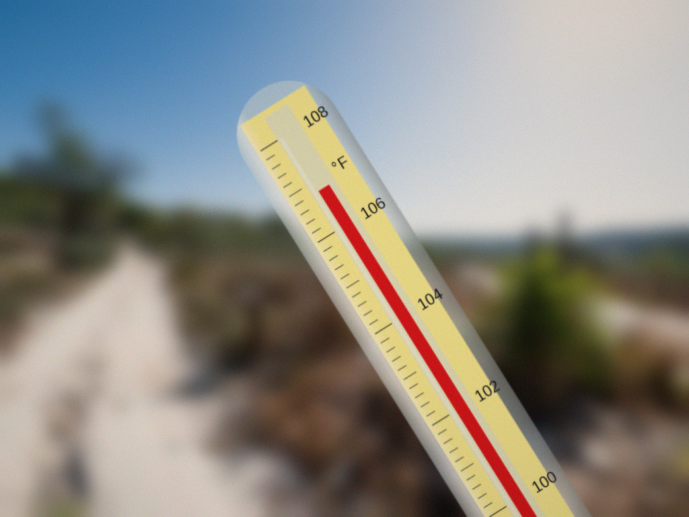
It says 106.8 °F
